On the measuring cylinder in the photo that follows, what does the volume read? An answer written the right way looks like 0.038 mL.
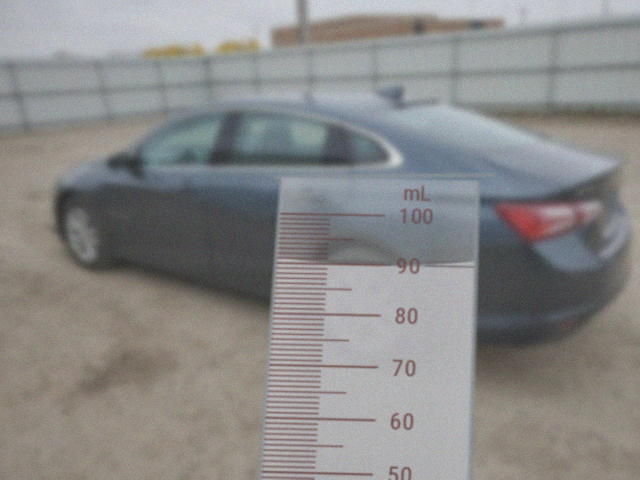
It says 90 mL
